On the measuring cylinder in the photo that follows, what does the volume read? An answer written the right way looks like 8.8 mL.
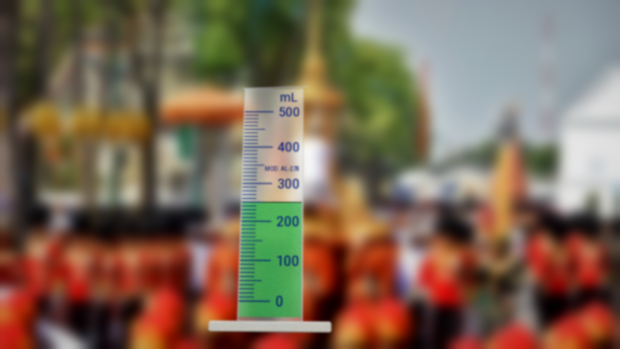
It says 250 mL
